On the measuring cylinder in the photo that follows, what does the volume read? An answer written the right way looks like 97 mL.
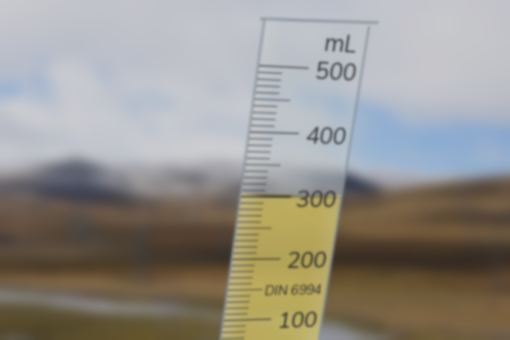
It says 300 mL
